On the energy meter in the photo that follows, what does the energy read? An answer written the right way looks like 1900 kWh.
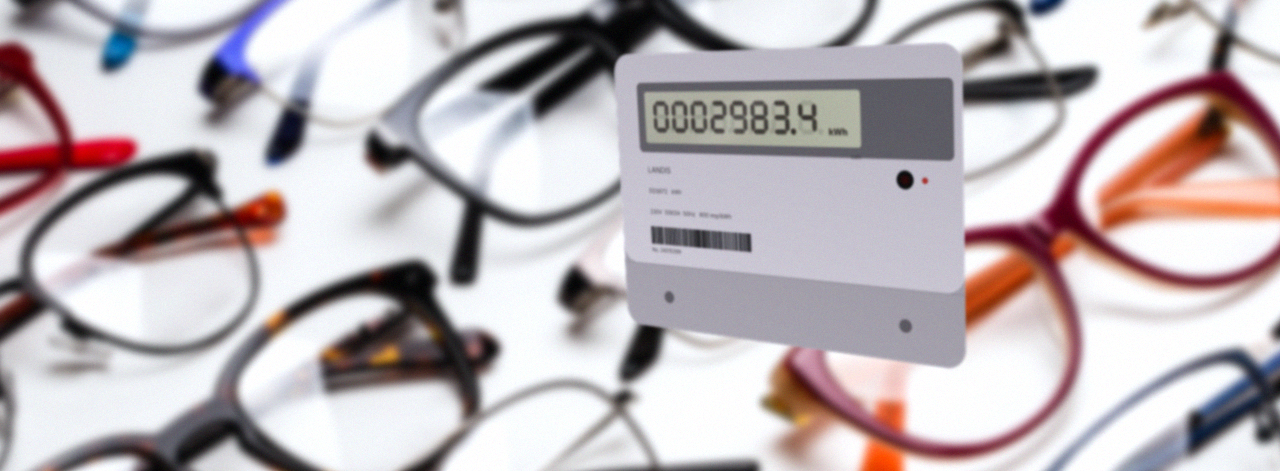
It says 2983.4 kWh
